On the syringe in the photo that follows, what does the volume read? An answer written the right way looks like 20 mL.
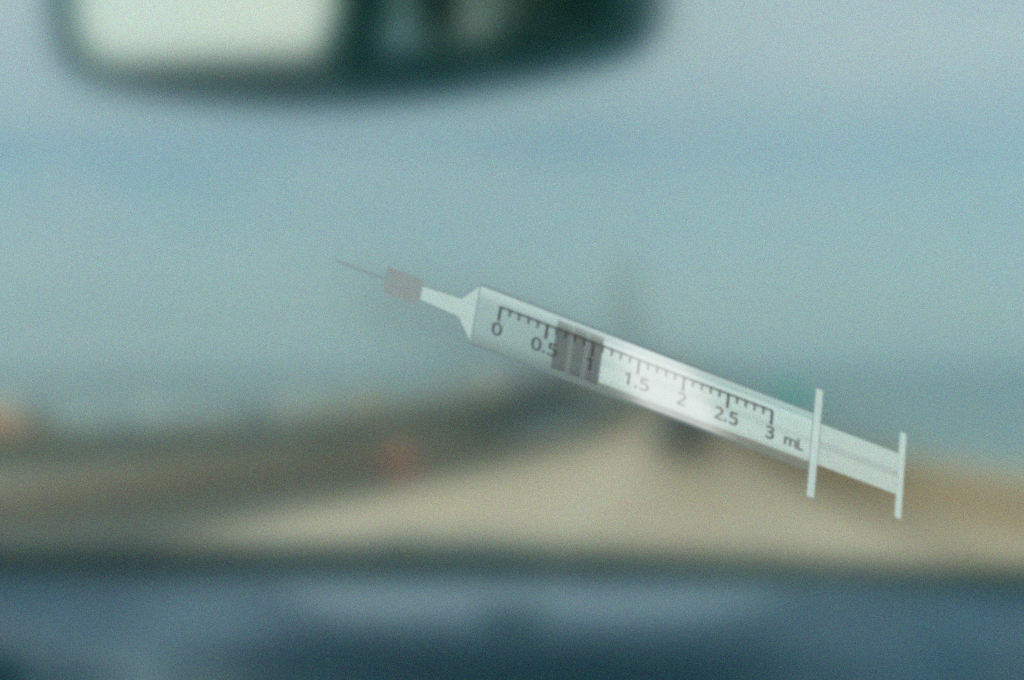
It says 0.6 mL
